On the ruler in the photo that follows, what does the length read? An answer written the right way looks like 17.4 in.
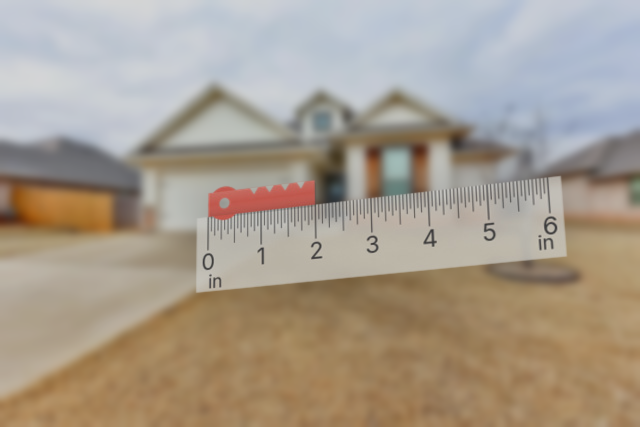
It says 2 in
